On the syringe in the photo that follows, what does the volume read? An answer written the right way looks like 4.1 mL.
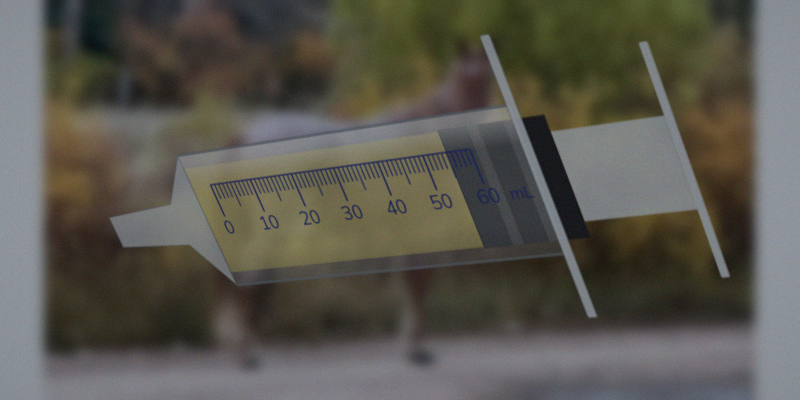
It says 55 mL
